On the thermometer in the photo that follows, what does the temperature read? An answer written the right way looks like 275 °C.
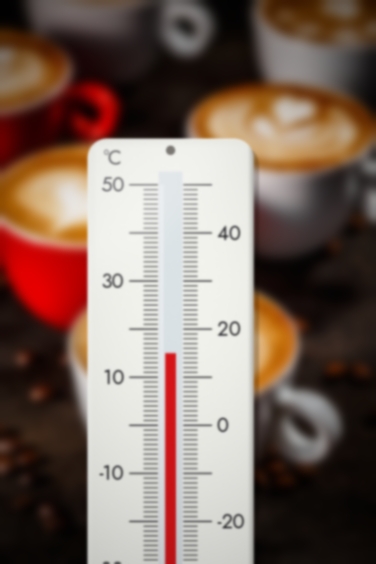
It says 15 °C
